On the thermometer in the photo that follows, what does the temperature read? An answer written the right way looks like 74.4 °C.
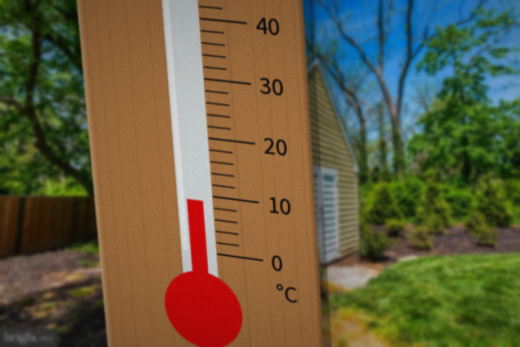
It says 9 °C
